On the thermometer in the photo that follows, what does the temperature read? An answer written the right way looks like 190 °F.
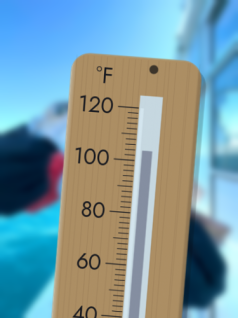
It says 104 °F
